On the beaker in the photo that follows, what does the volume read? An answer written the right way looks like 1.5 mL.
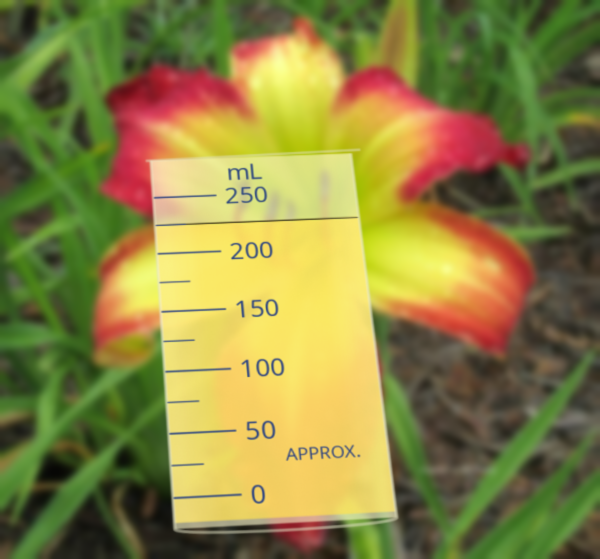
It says 225 mL
